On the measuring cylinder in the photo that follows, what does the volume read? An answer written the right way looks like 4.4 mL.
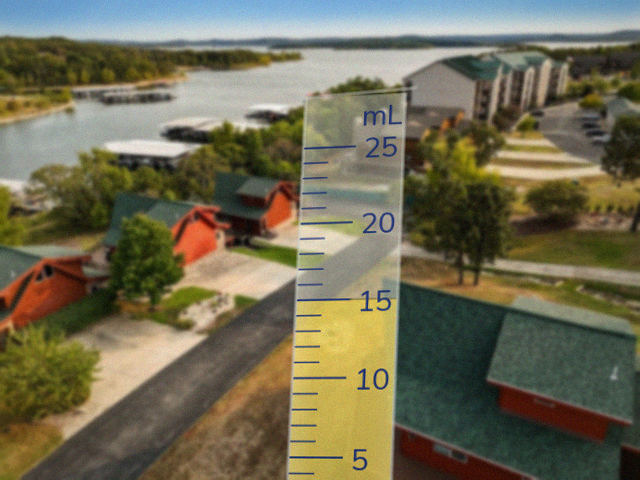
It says 15 mL
